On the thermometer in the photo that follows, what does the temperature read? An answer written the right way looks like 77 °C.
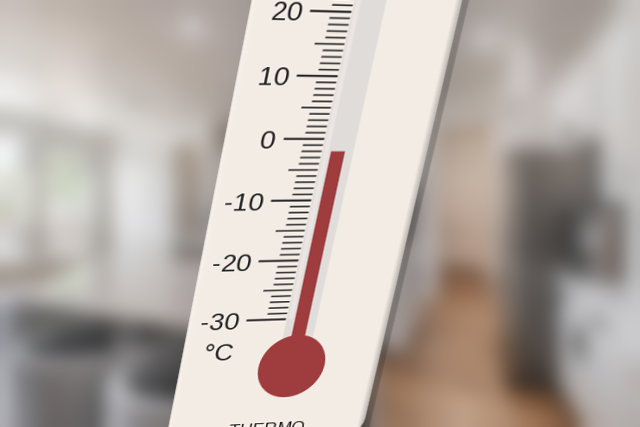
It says -2 °C
